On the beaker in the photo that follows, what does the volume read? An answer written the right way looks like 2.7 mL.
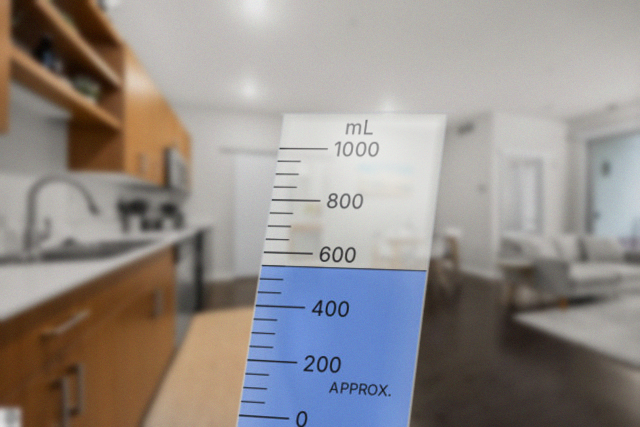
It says 550 mL
